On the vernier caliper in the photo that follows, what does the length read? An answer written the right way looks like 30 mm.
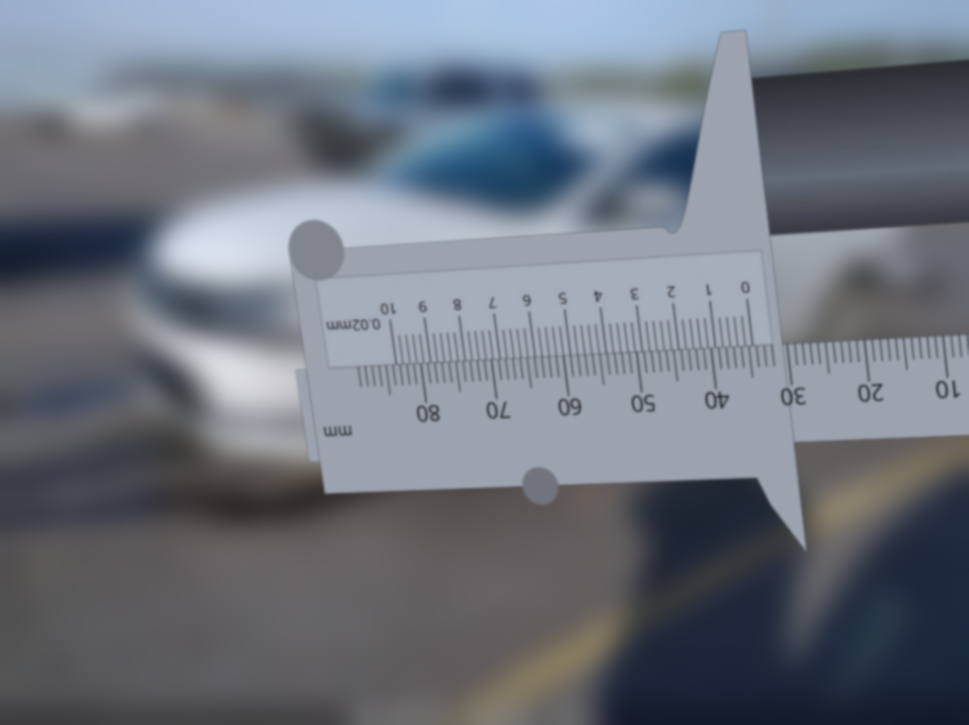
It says 34.5 mm
